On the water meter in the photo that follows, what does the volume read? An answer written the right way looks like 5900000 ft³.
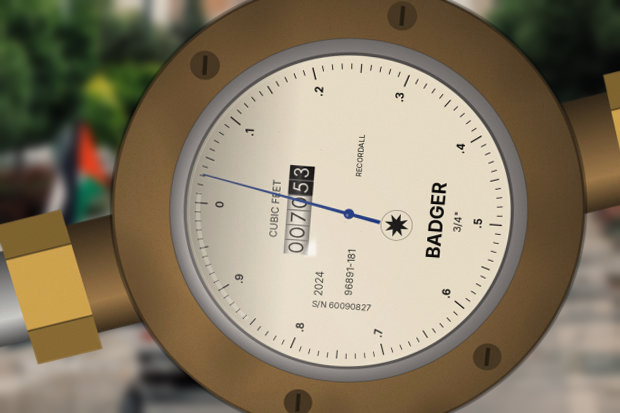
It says 7053.03 ft³
